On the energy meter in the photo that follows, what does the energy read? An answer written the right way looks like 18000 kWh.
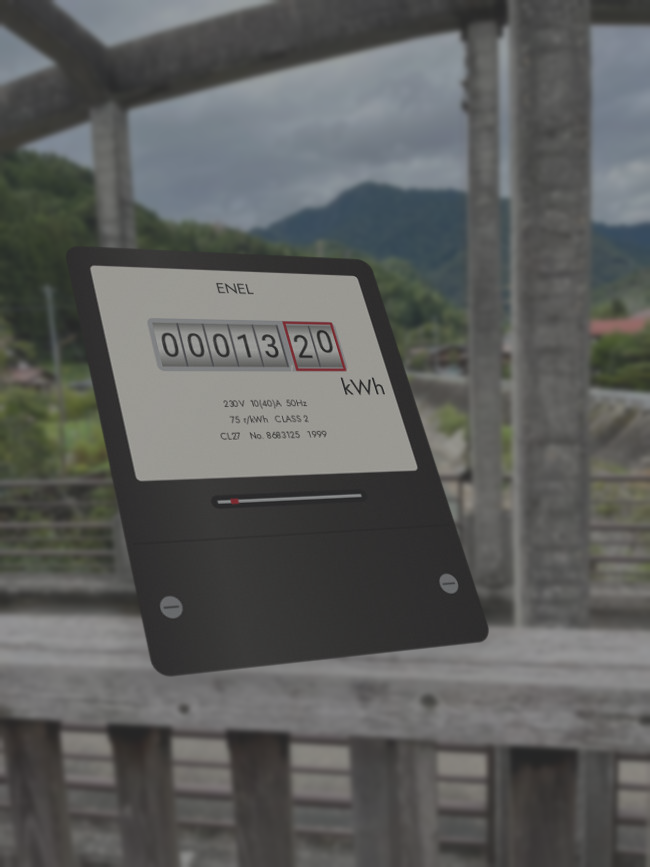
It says 13.20 kWh
